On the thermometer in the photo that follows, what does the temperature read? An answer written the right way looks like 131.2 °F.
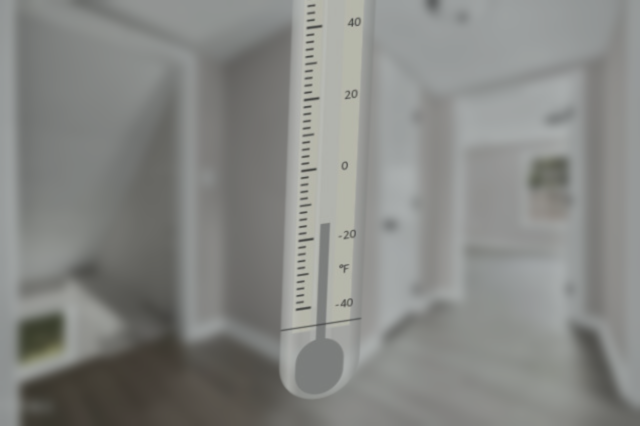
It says -16 °F
